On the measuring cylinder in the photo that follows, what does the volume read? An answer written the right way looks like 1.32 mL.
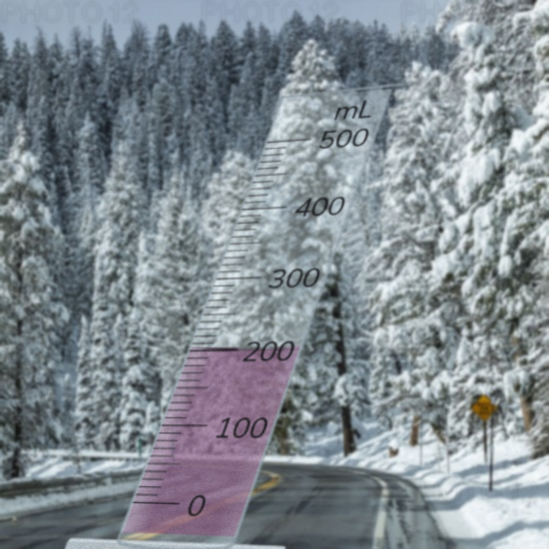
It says 200 mL
